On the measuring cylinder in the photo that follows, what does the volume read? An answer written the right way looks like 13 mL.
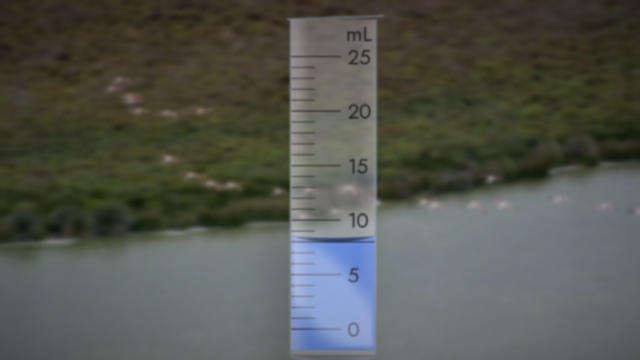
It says 8 mL
